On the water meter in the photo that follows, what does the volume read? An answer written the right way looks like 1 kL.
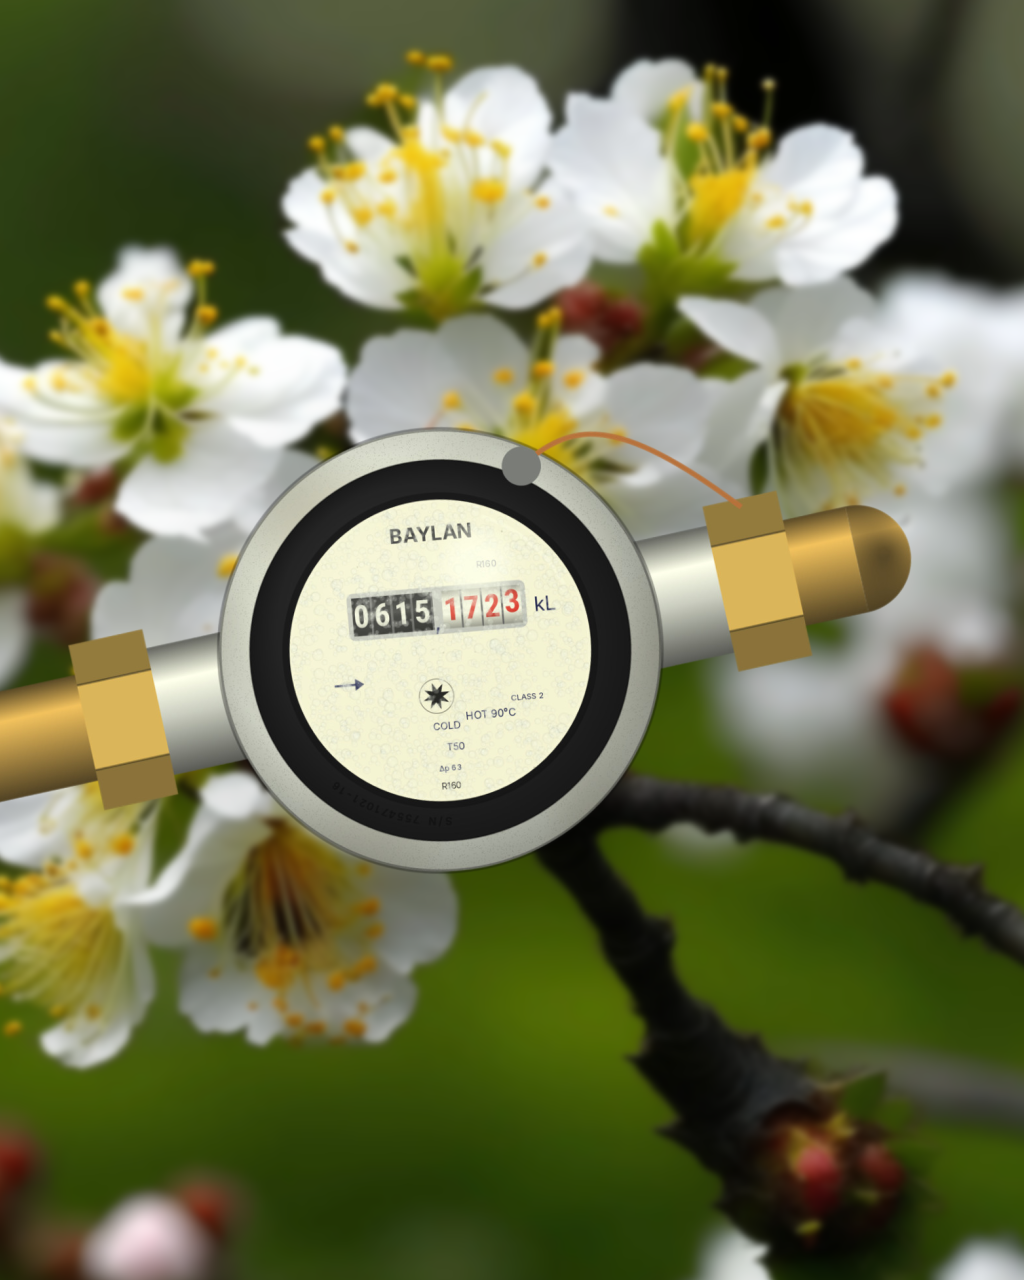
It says 615.1723 kL
